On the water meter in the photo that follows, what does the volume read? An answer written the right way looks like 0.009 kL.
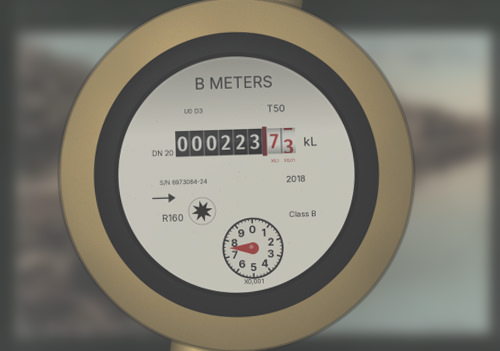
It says 223.727 kL
